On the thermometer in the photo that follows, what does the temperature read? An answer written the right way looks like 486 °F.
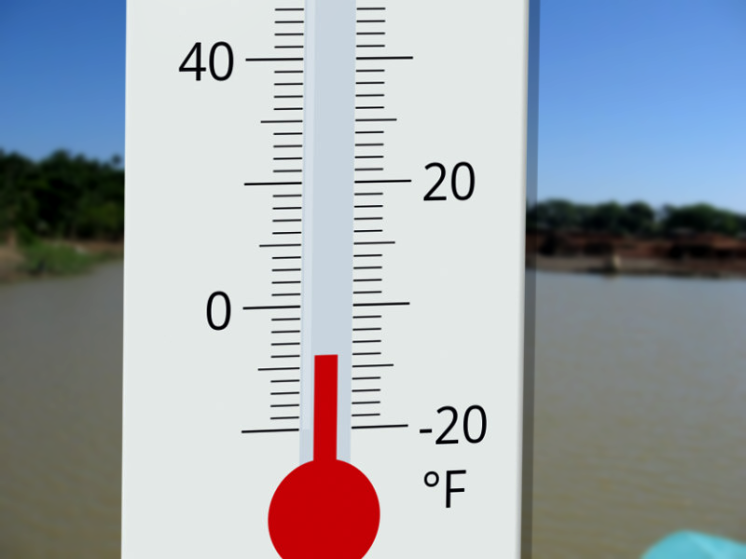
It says -8 °F
